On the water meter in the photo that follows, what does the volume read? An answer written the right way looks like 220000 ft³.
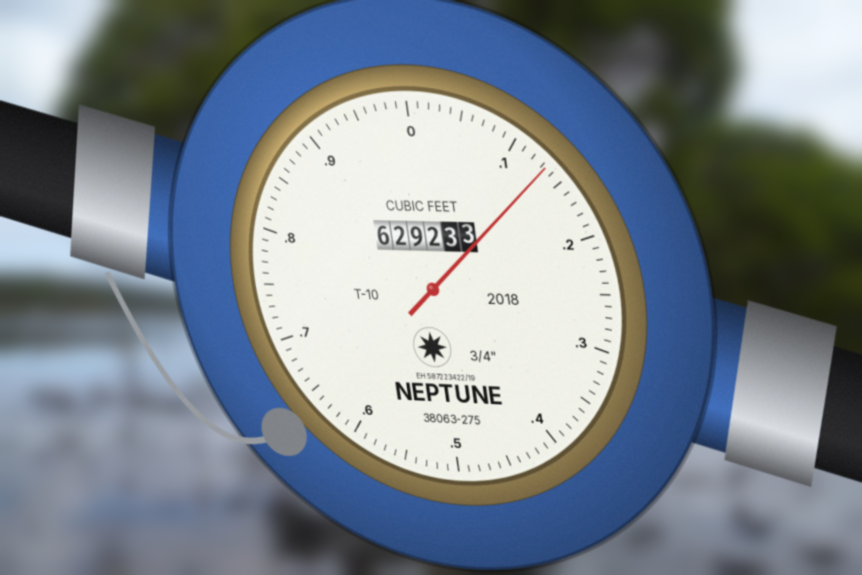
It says 629233.13 ft³
